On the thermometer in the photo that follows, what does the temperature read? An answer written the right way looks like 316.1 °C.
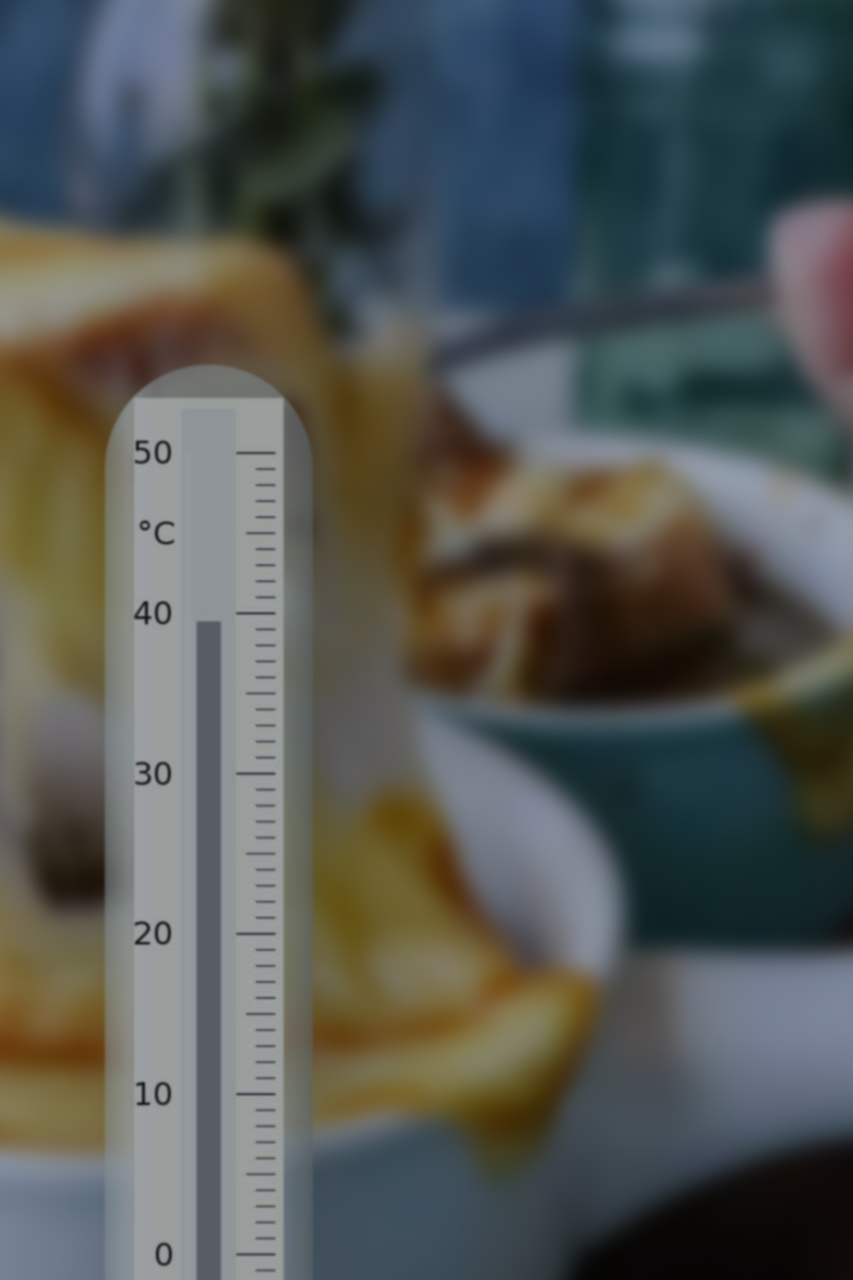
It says 39.5 °C
